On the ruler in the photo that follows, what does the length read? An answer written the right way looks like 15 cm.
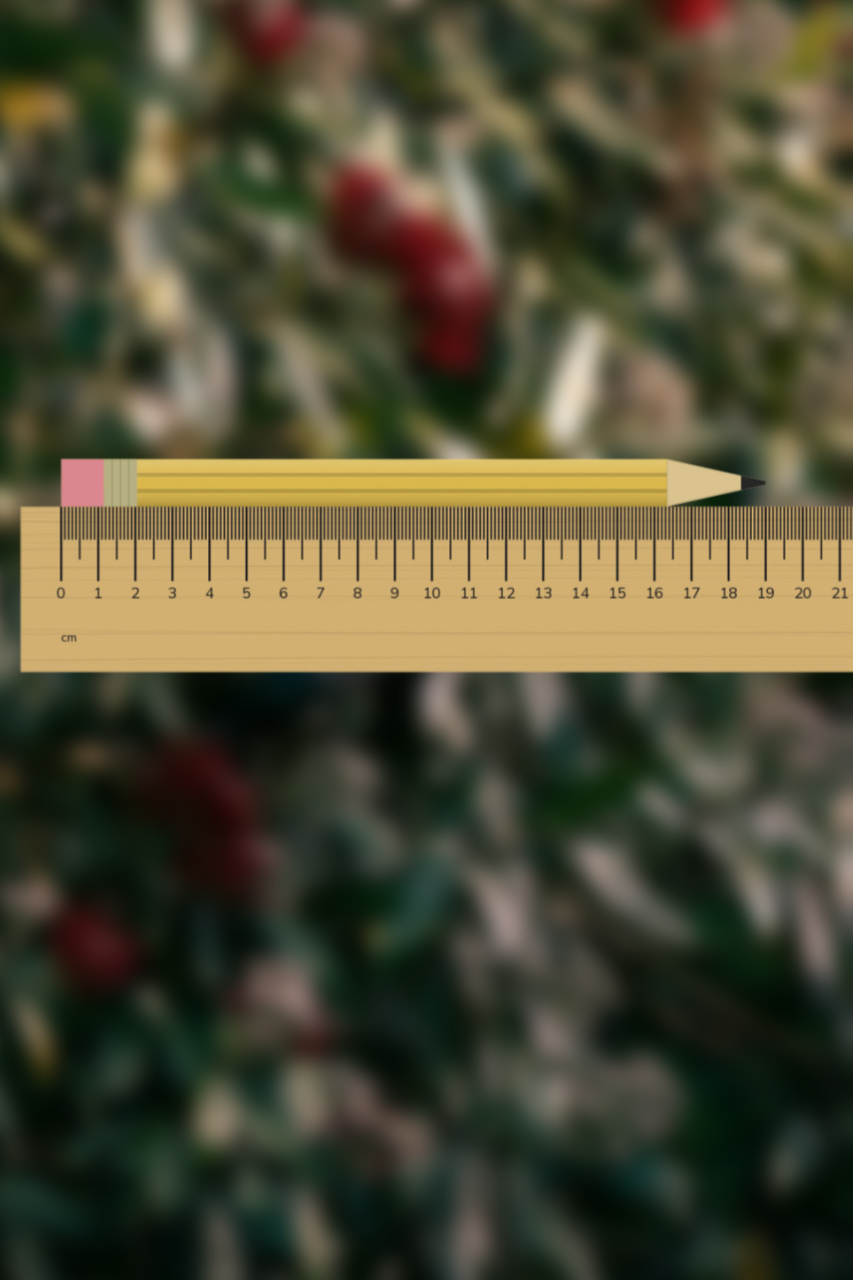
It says 19 cm
